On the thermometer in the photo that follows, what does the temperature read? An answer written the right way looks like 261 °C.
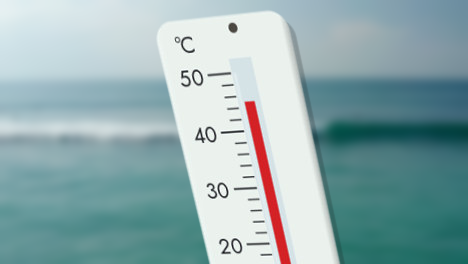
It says 45 °C
